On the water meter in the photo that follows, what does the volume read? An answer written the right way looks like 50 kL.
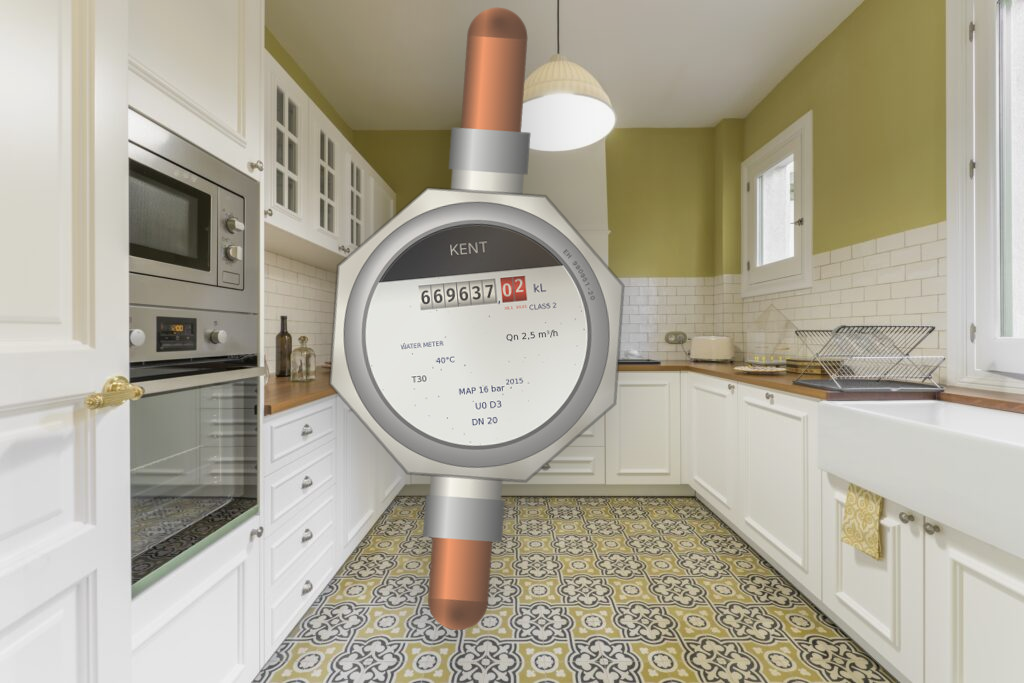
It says 669637.02 kL
